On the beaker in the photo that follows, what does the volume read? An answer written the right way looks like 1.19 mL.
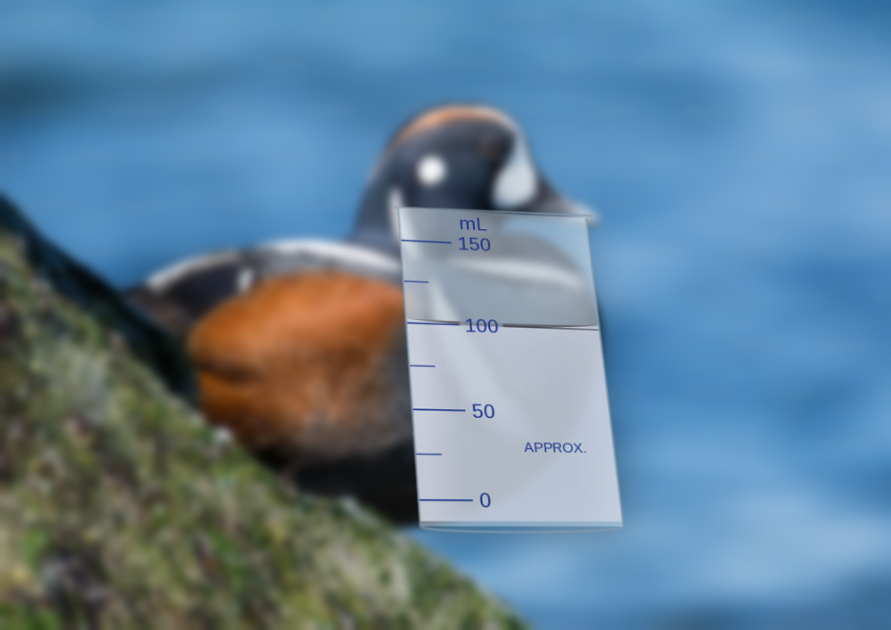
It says 100 mL
